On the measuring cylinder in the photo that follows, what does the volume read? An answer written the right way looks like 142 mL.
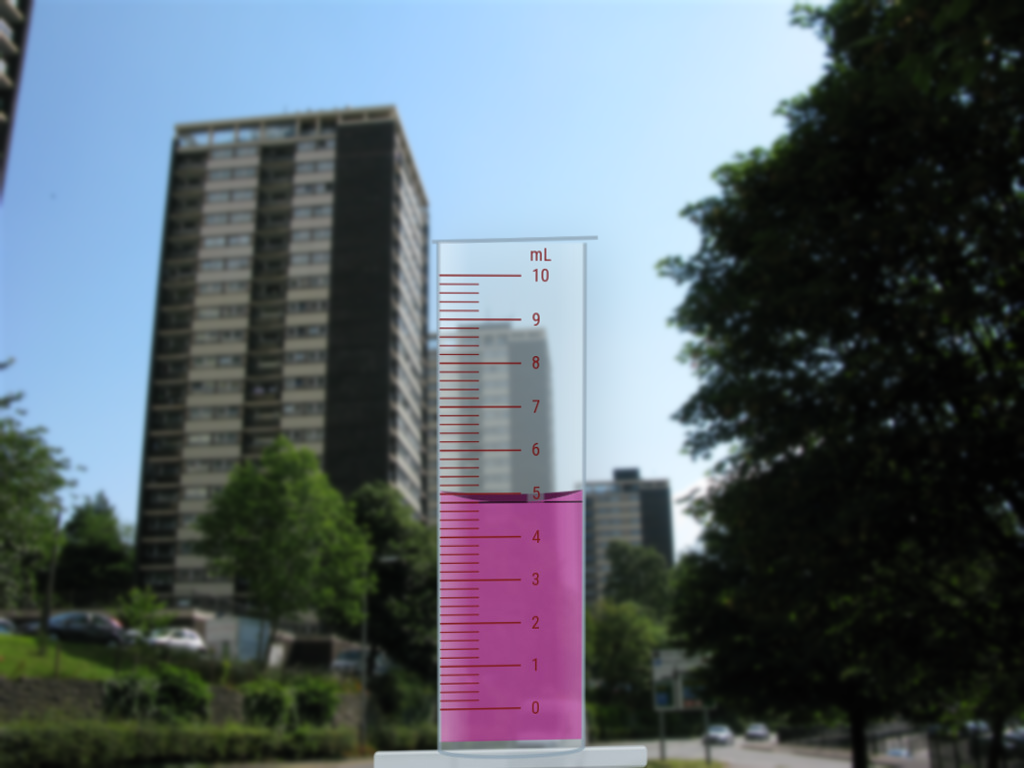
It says 4.8 mL
